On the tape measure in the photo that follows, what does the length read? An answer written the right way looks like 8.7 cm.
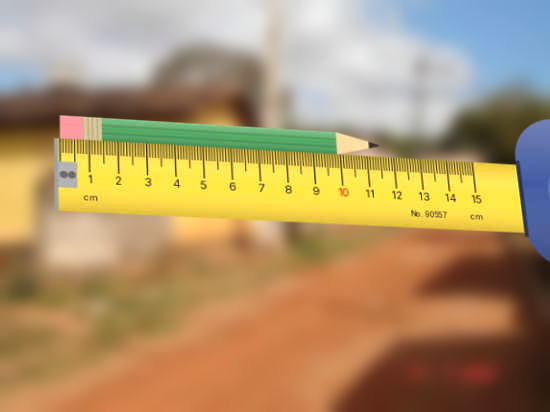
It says 11.5 cm
